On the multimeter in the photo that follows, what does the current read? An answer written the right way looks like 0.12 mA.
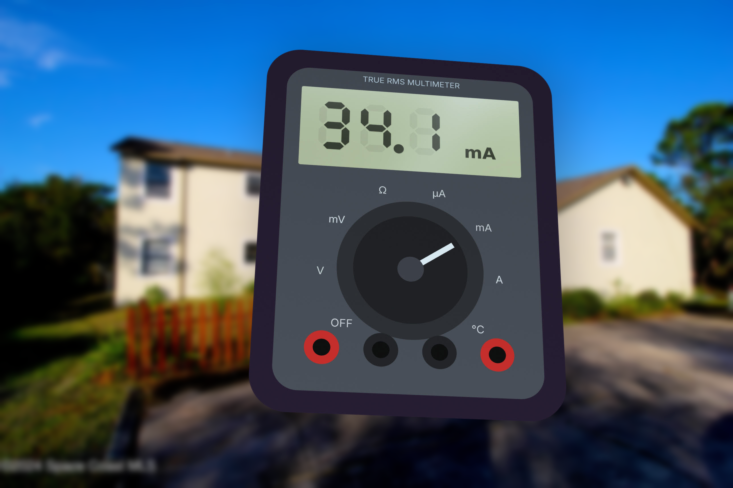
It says 34.1 mA
